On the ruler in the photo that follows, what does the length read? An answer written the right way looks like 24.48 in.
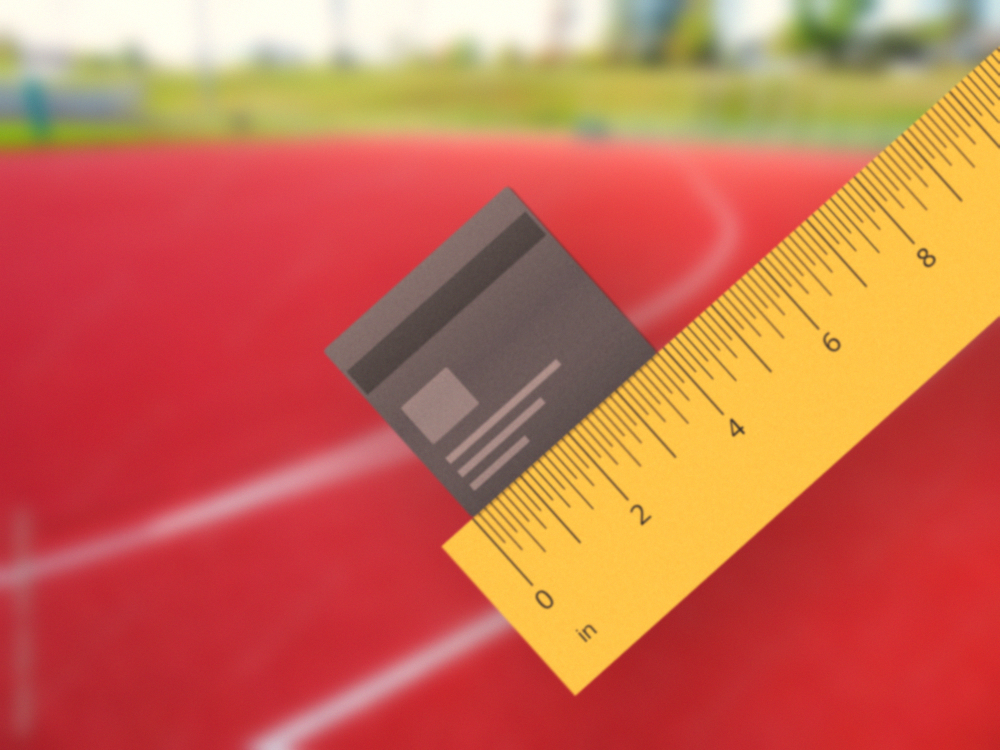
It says 3.875 in
